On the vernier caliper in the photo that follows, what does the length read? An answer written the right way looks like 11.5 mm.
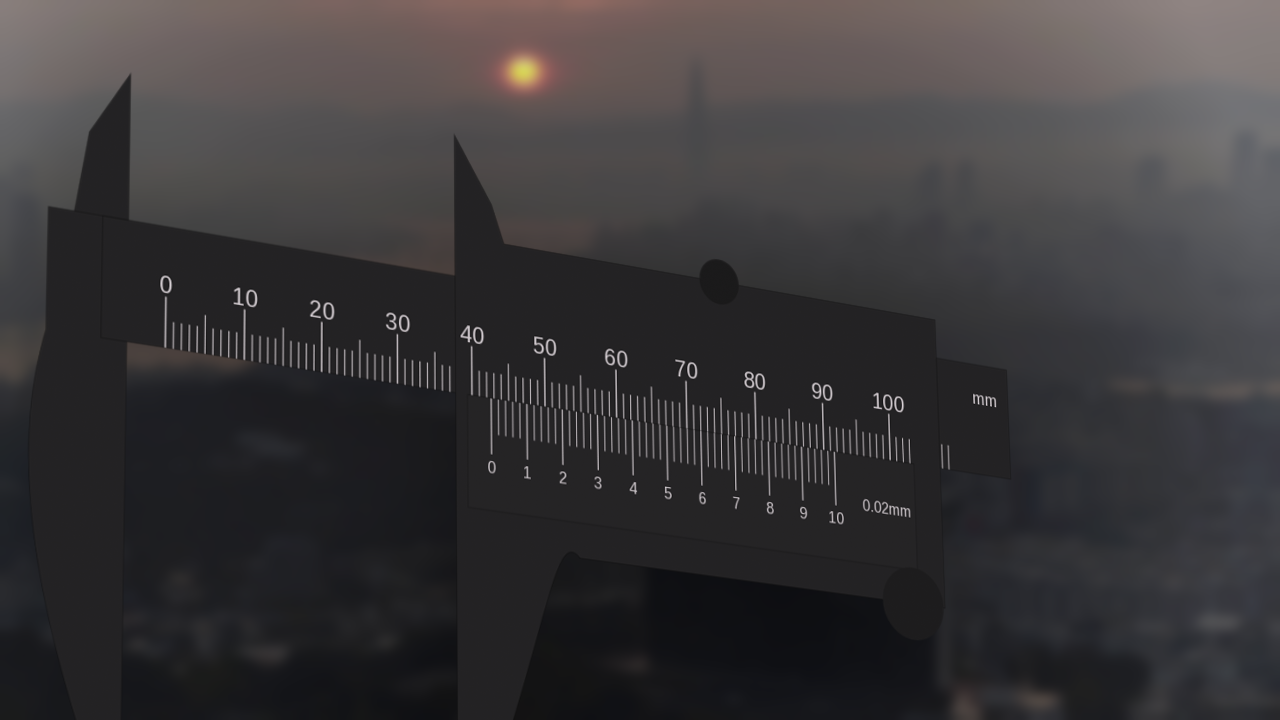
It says 42.6 mm
